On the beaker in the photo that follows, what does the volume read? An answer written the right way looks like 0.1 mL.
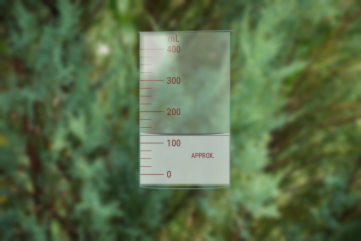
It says 125 mL
